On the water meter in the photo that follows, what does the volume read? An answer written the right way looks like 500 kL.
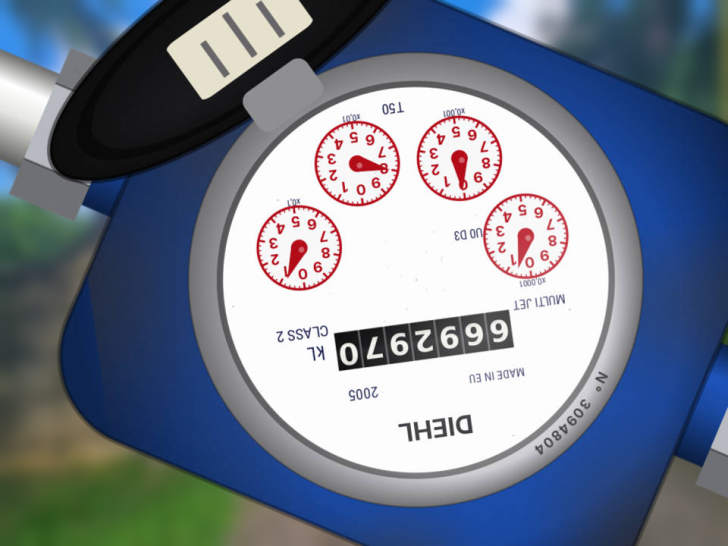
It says 6692970.0800 kL
